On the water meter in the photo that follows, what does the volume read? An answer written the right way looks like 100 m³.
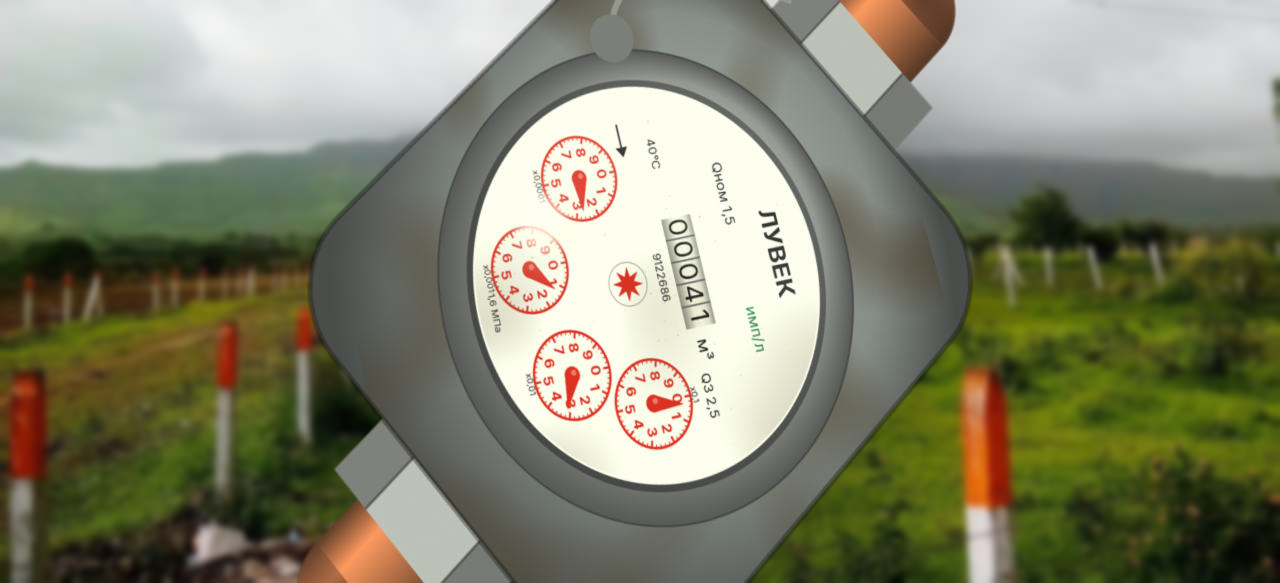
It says 41.0312 m³
